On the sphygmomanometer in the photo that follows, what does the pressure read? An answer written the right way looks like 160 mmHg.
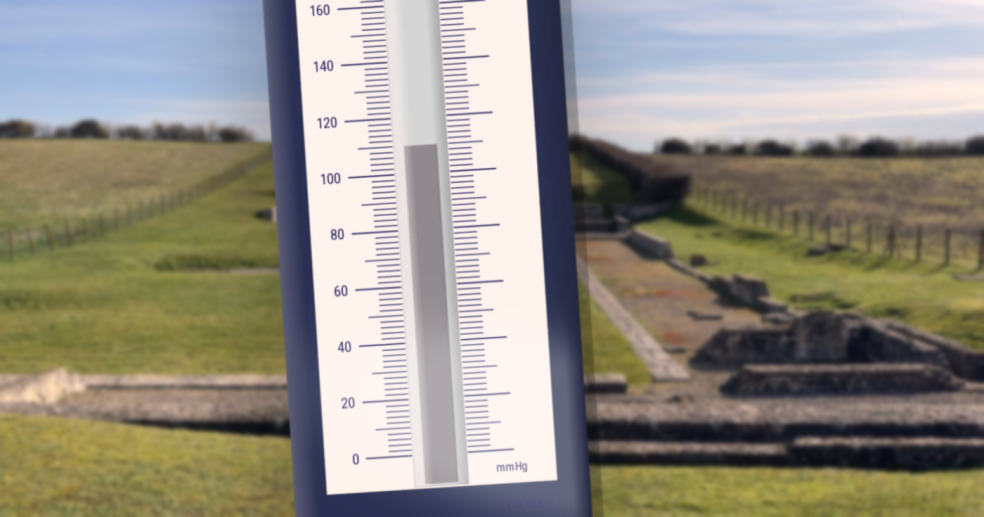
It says 110 mmHg
